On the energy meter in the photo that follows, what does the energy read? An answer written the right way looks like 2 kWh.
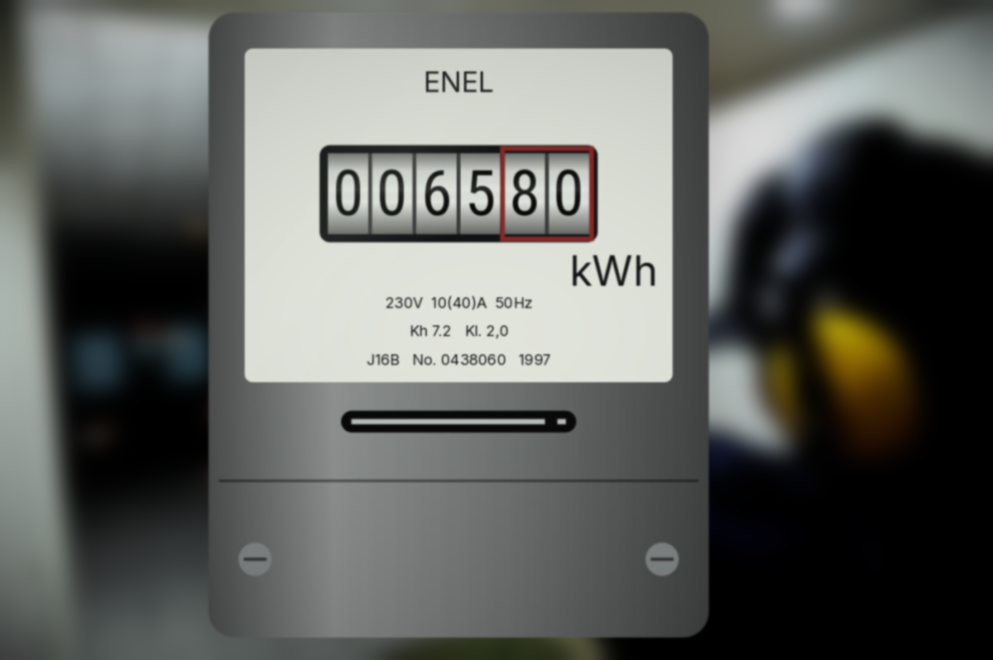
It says 65.80 kWh
